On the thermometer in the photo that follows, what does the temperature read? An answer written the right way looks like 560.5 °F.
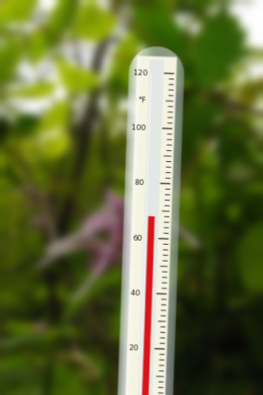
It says 68 °F
